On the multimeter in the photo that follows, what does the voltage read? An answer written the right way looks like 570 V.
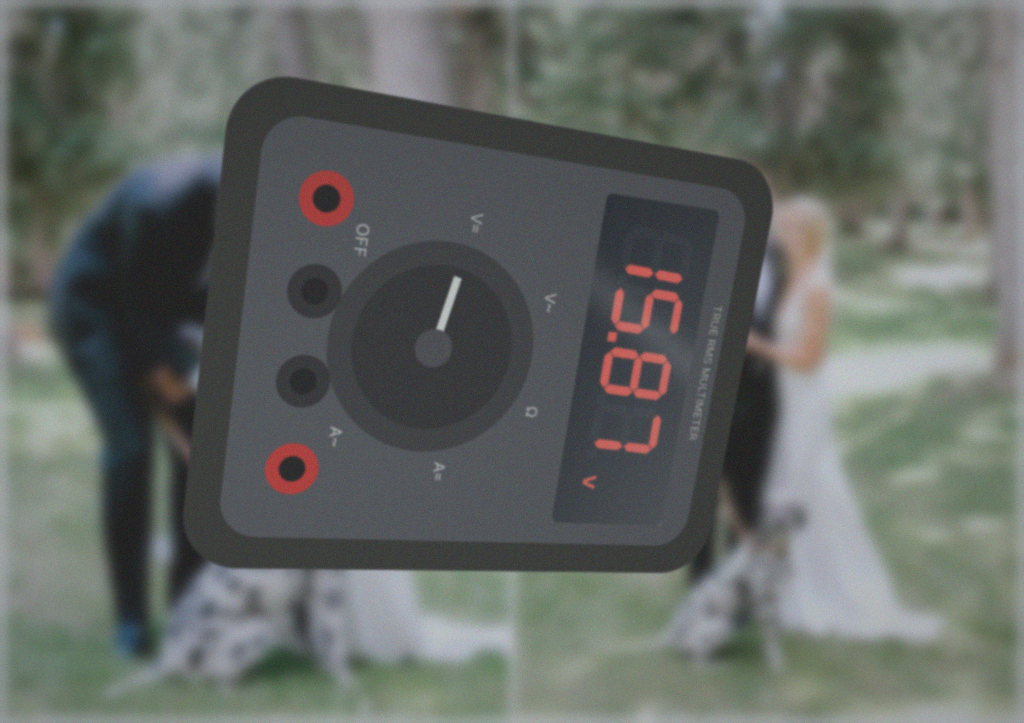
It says 15.87 V
